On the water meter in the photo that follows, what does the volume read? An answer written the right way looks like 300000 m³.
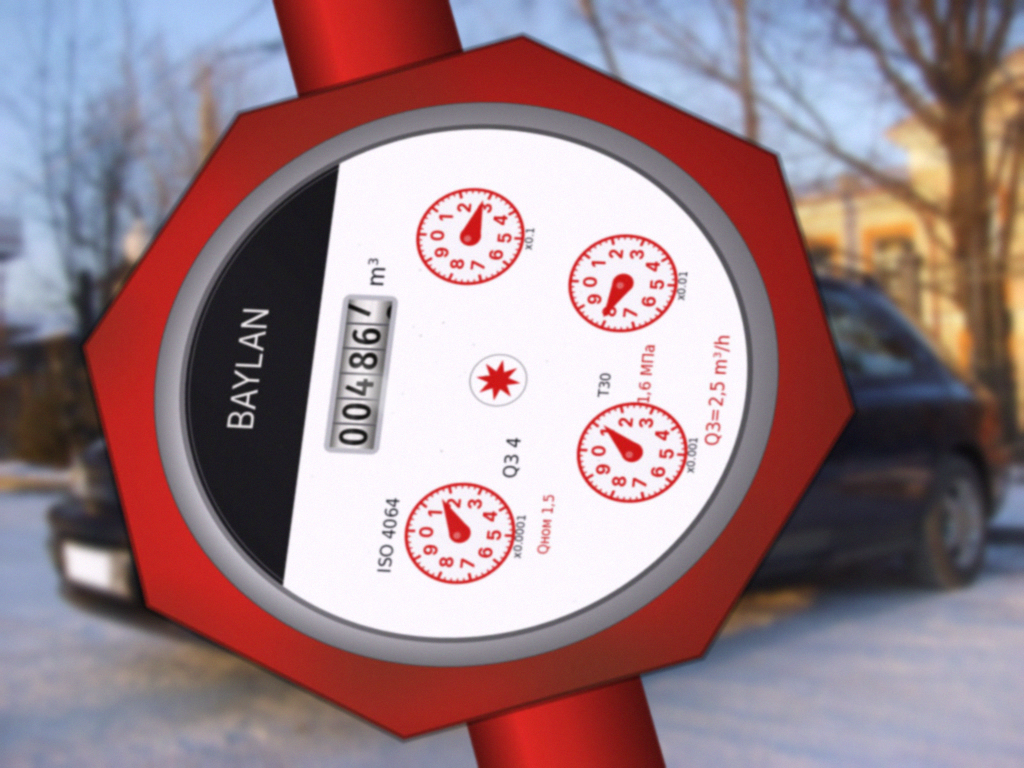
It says 4867.2811 m³
